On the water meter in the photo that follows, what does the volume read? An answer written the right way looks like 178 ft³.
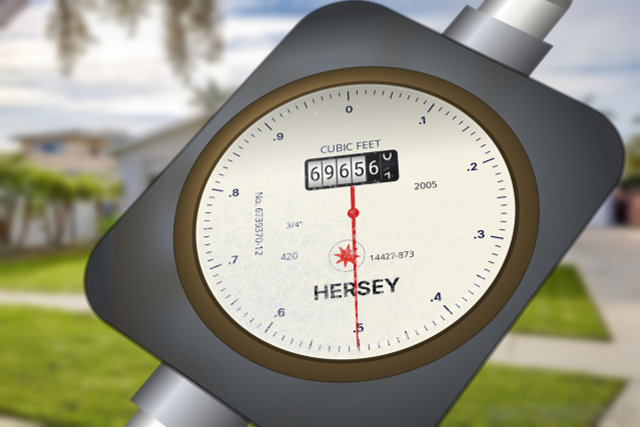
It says 696560.50 ft³
